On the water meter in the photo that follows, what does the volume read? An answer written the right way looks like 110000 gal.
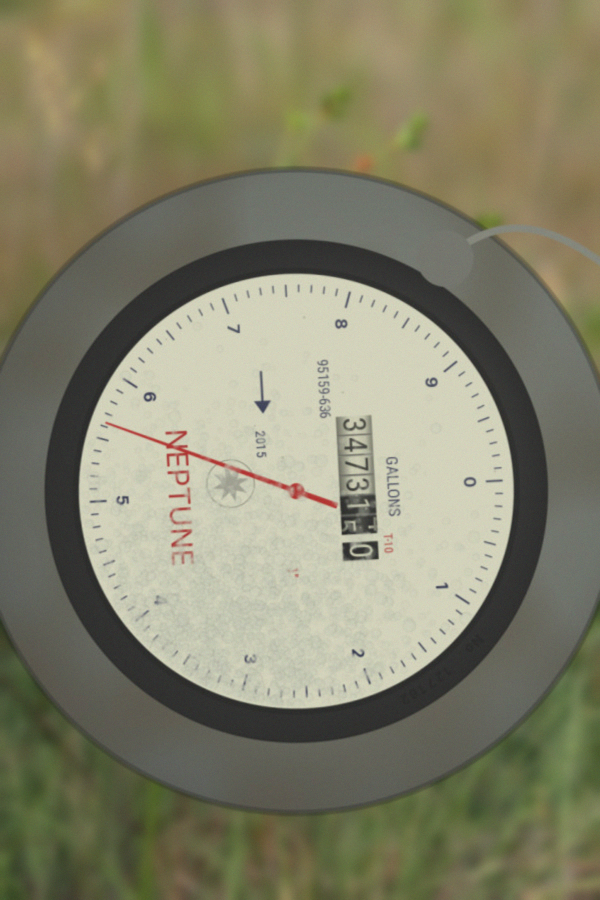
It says 3473145.6 gal
